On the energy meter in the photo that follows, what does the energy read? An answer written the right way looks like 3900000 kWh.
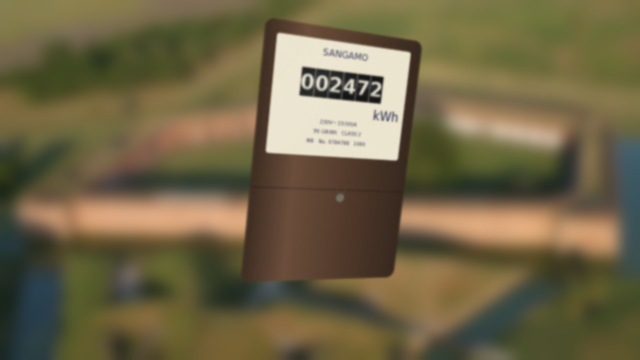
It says 2472 kWh
